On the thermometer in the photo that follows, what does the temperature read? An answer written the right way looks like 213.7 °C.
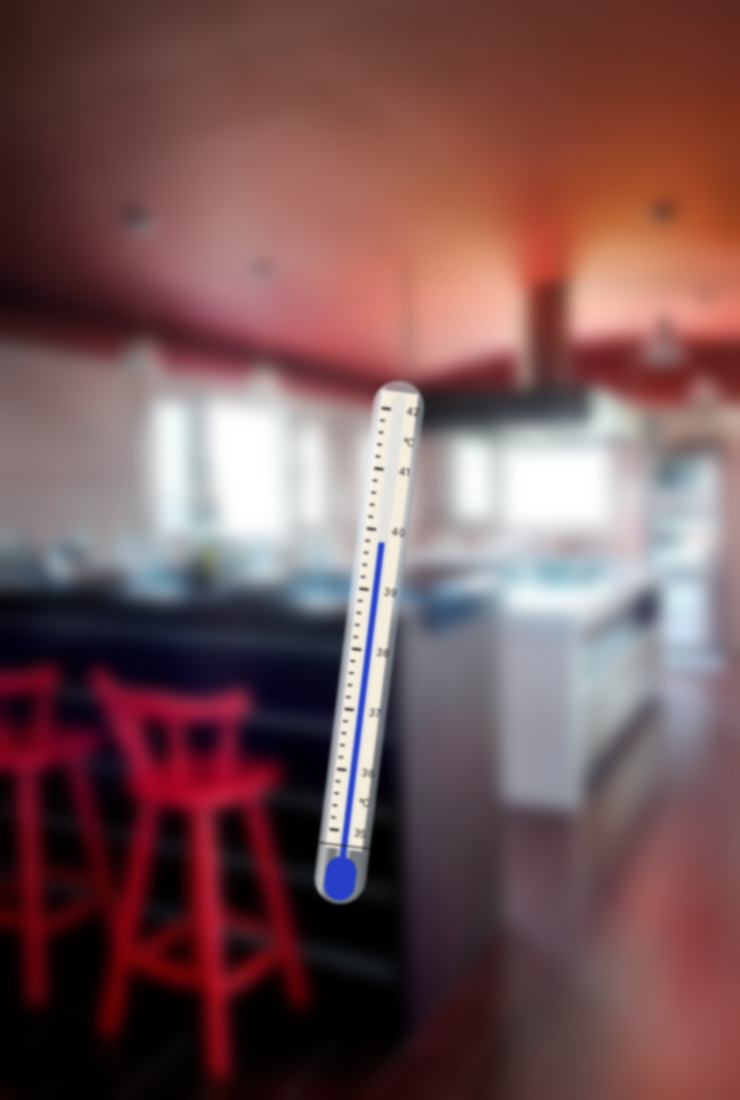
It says 39.8 °C
